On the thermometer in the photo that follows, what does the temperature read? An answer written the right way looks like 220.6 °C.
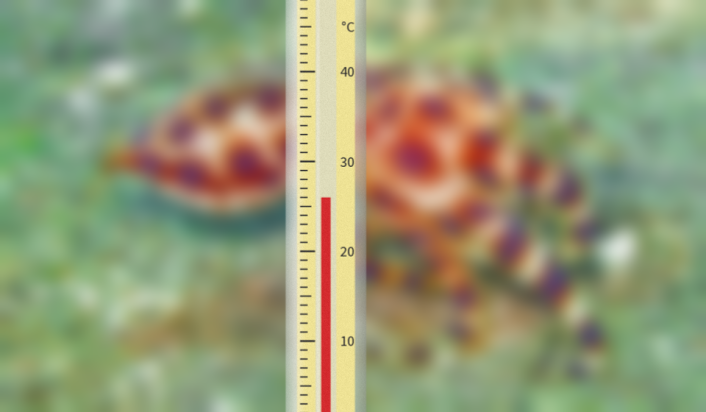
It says 26 °C
